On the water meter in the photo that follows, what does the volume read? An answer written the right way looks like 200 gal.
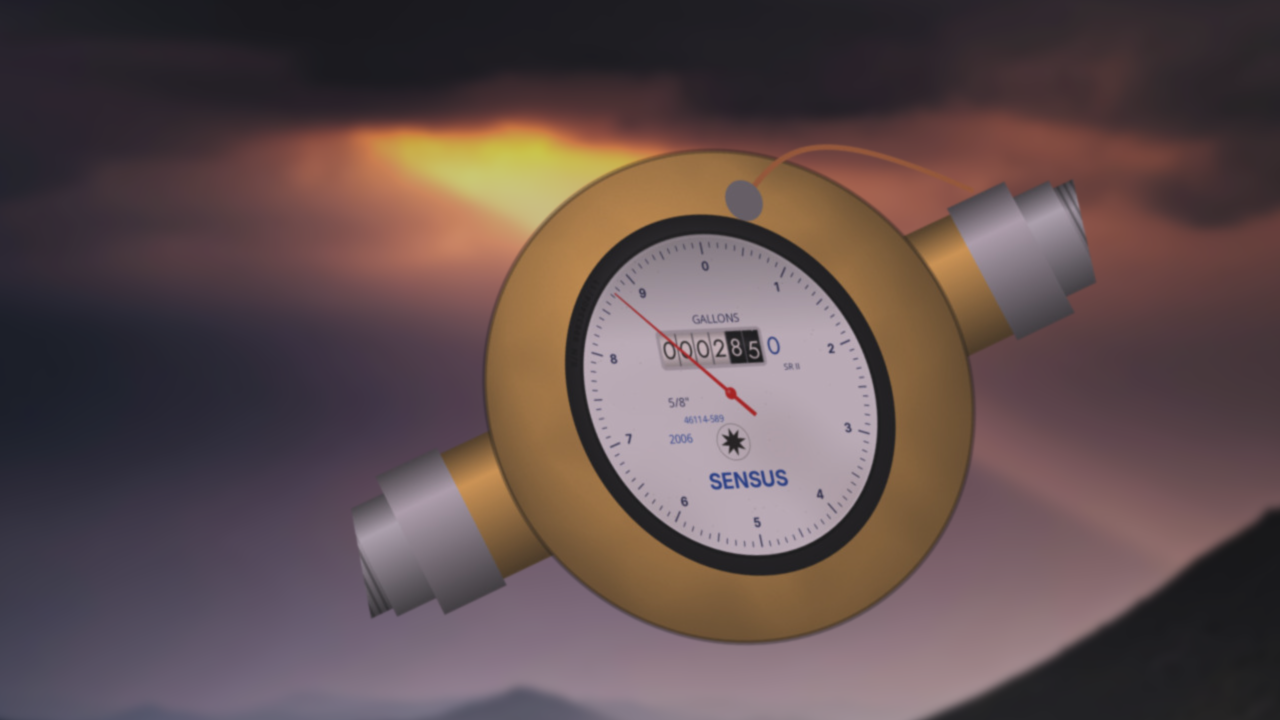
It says 2848.7 gal
